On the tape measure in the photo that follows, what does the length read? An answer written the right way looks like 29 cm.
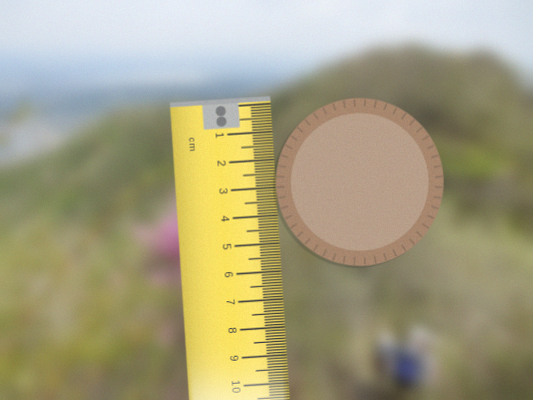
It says 6 cm
